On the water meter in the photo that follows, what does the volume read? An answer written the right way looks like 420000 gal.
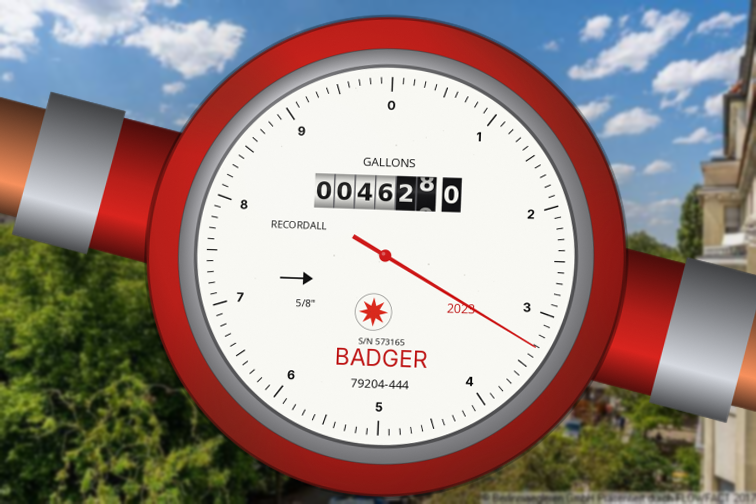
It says 46283.3 gal
